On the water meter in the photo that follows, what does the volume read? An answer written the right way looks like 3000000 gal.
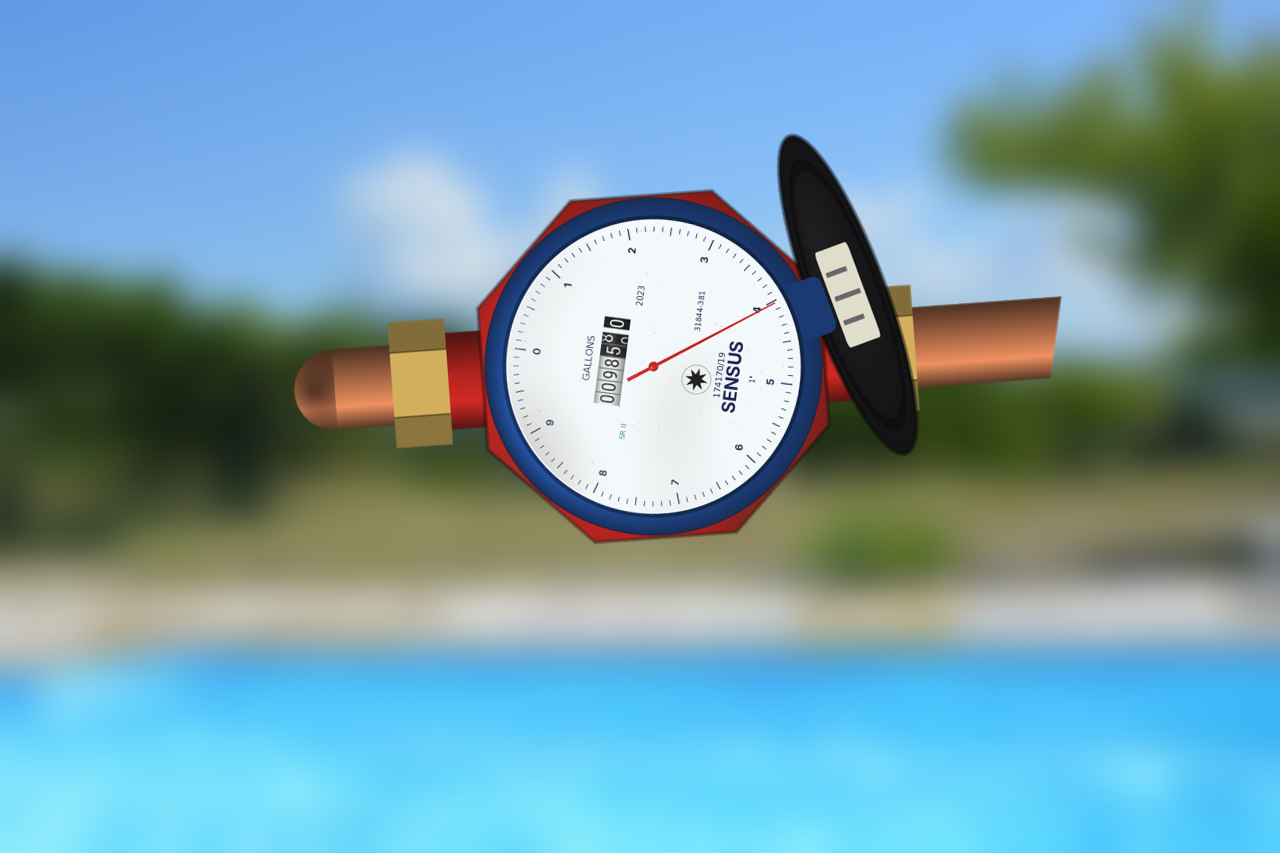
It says 98584.0 gal
